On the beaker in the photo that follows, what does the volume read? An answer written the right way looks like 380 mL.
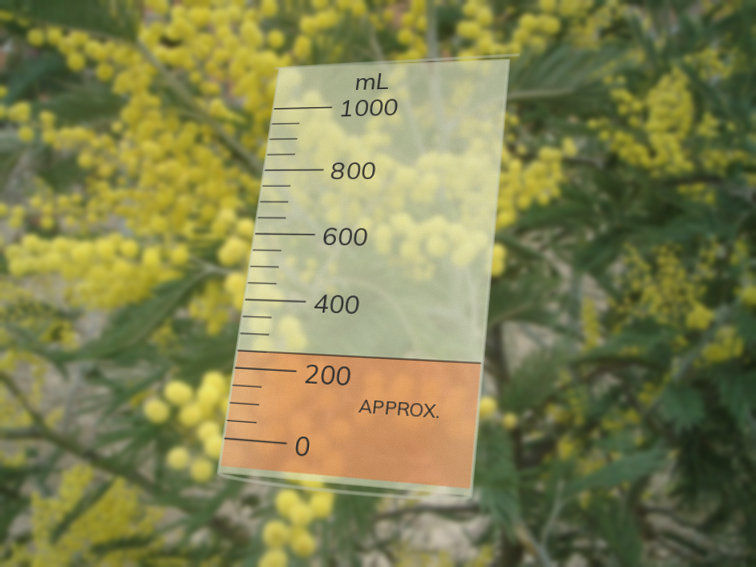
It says 250 mL
